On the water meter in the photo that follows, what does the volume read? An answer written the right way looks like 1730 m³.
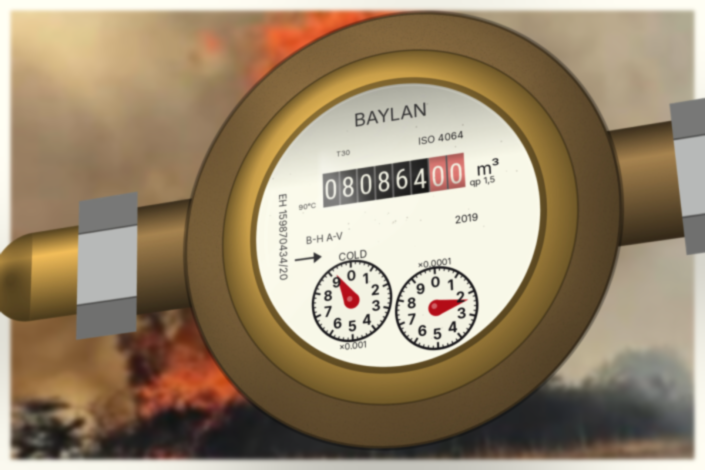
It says 80863.9992 m³
